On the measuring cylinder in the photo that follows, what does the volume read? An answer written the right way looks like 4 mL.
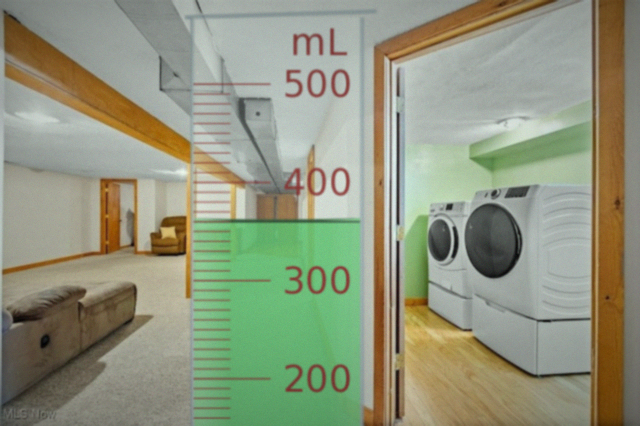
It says 360 mL
